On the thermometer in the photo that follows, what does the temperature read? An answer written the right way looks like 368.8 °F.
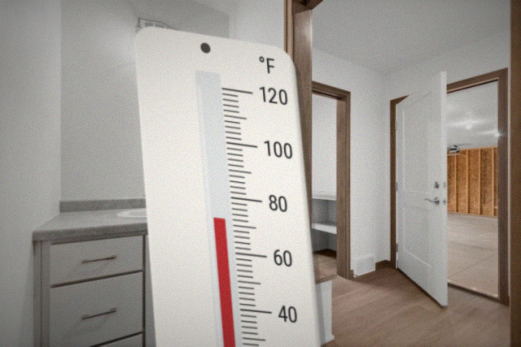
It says 72 °F
